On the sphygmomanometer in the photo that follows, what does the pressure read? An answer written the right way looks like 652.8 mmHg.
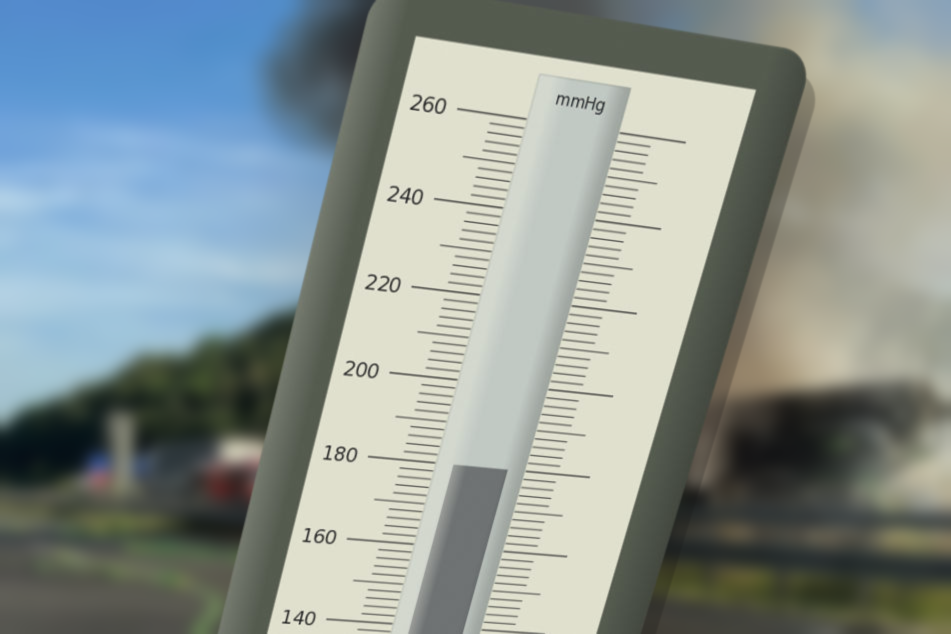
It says 180 mmHg
